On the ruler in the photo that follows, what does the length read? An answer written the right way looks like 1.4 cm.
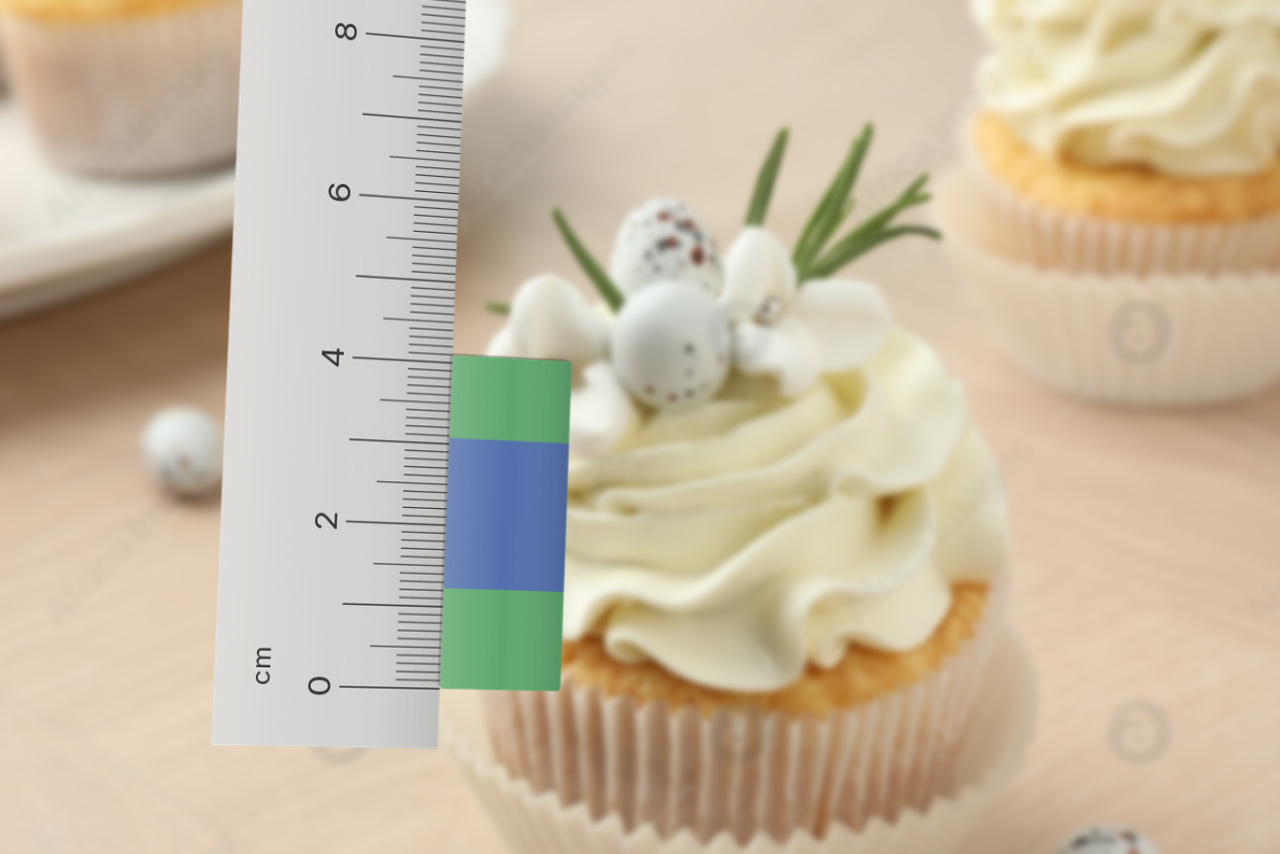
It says 4.1 cm
